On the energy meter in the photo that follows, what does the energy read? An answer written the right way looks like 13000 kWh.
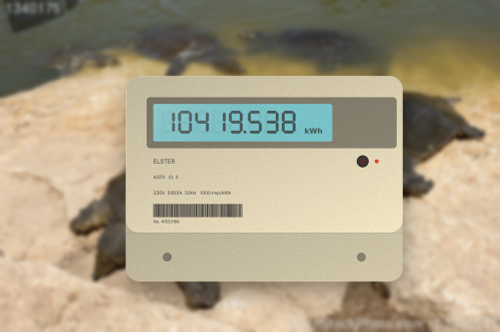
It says 10419.538 kWh
